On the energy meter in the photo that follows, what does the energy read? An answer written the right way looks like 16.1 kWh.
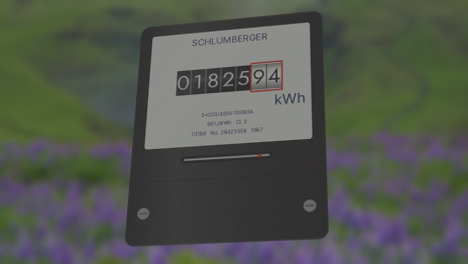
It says 1825.94 kWh
